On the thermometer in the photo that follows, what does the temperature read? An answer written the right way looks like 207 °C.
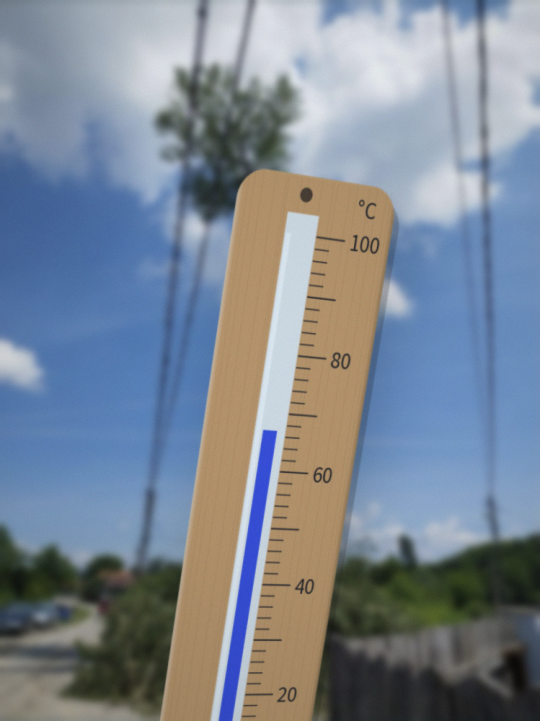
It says 67 °C
